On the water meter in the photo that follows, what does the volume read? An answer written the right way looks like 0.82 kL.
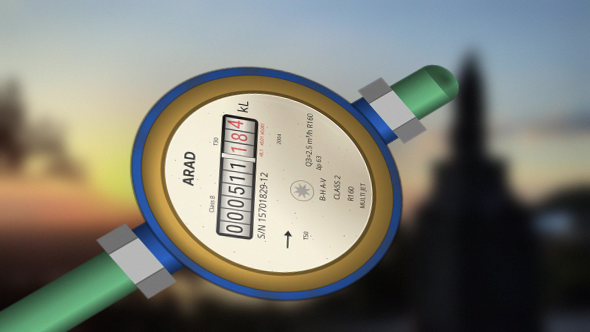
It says 511.184 kL
